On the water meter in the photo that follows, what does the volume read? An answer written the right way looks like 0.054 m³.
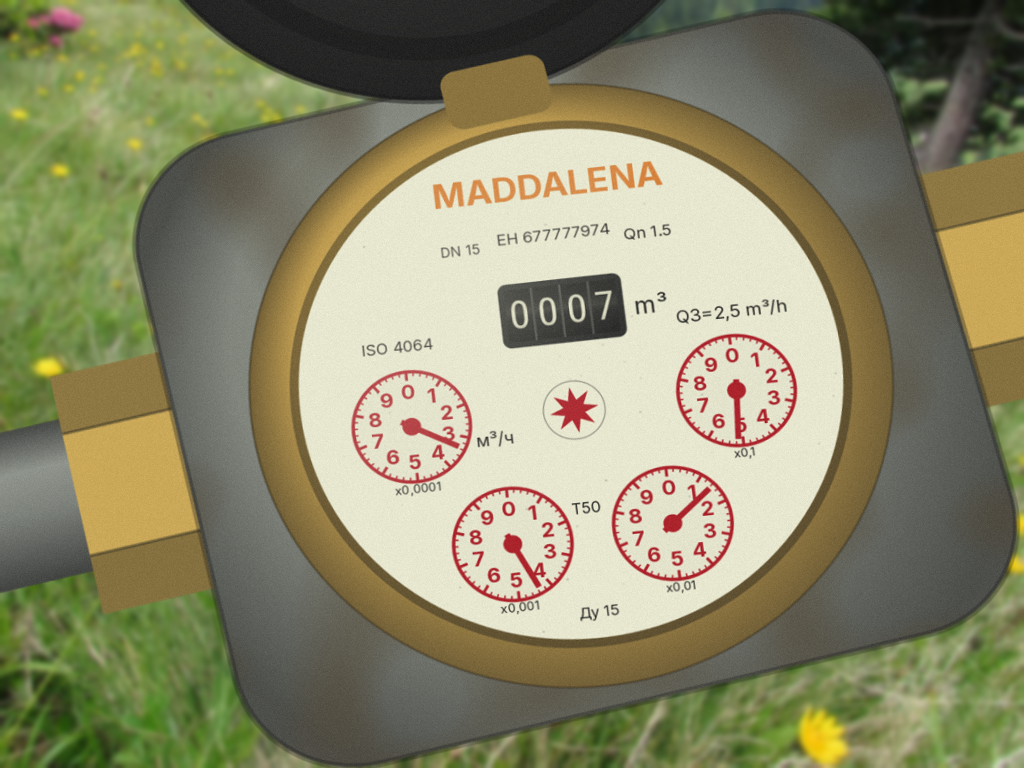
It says 7.5143 m³
